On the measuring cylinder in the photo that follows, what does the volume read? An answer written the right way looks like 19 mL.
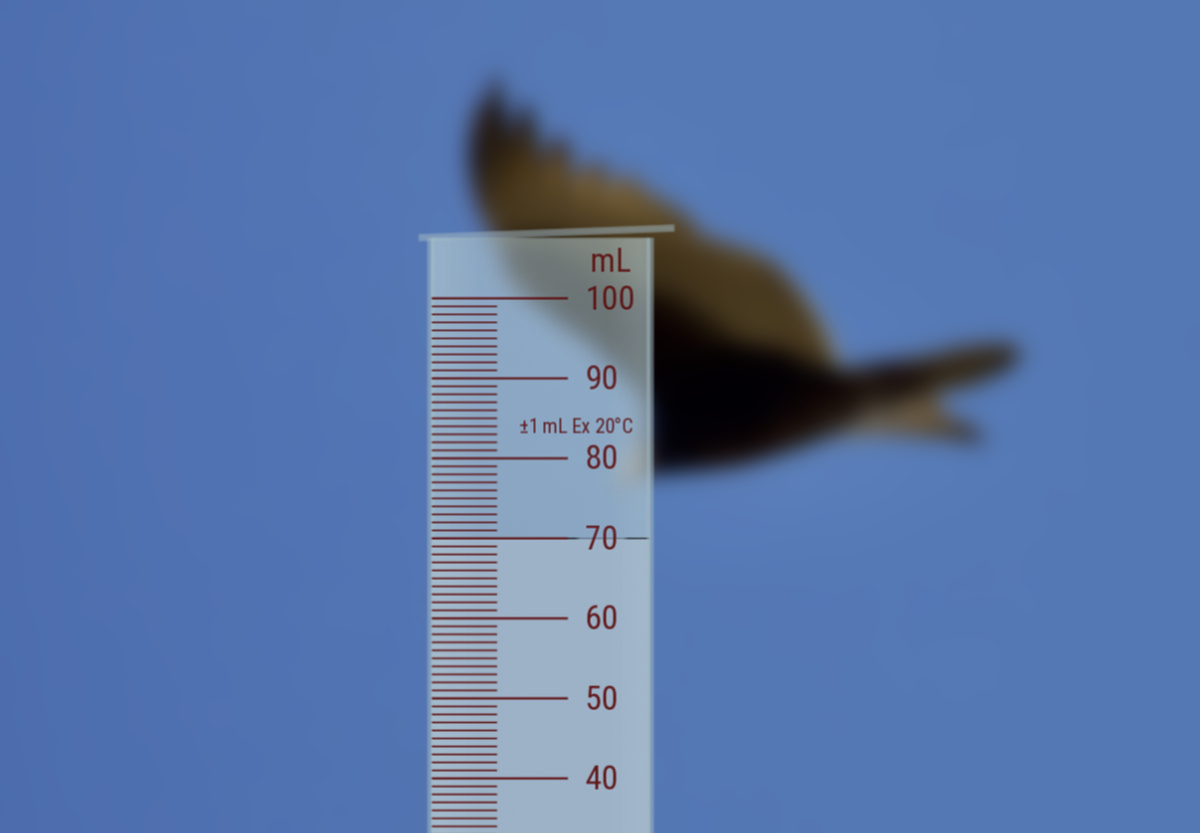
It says 70 mL
